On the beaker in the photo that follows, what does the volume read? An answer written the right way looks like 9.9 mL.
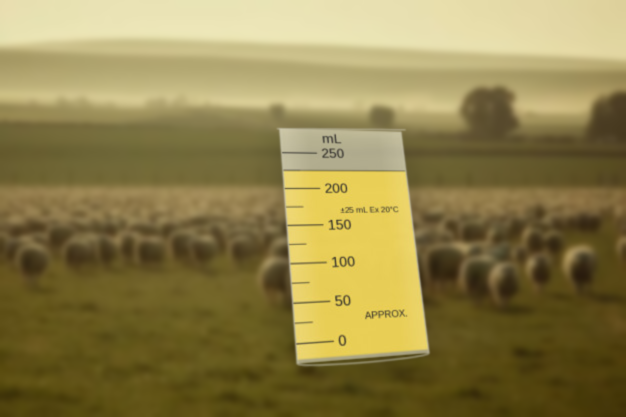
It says 225 mL
